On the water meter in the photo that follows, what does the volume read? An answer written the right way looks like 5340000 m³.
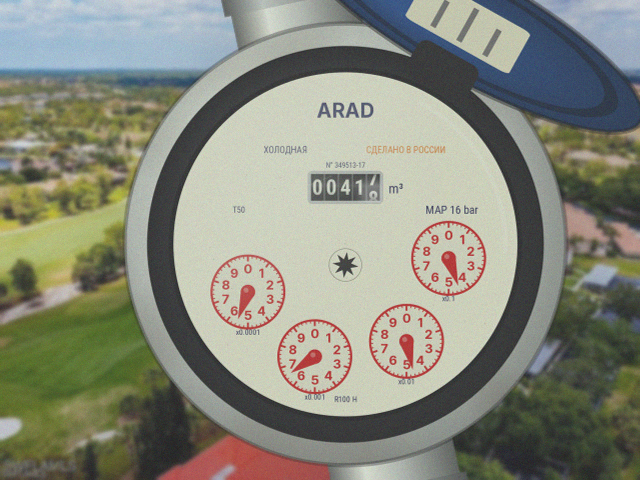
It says 417.4465 m³
